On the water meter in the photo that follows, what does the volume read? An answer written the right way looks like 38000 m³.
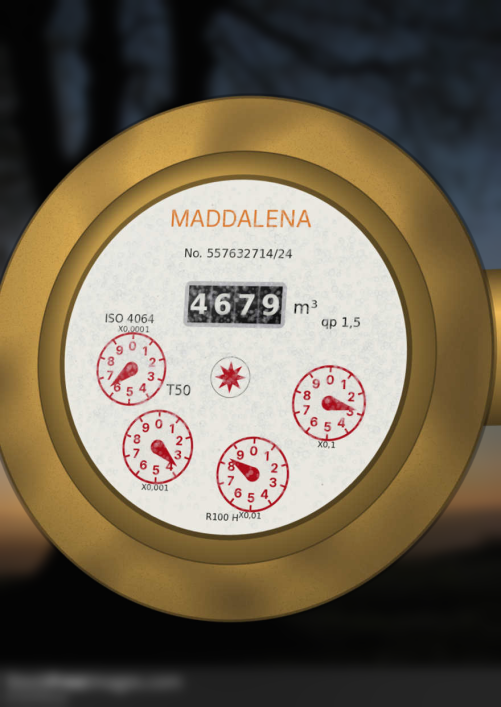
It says 4679.2836 m³
